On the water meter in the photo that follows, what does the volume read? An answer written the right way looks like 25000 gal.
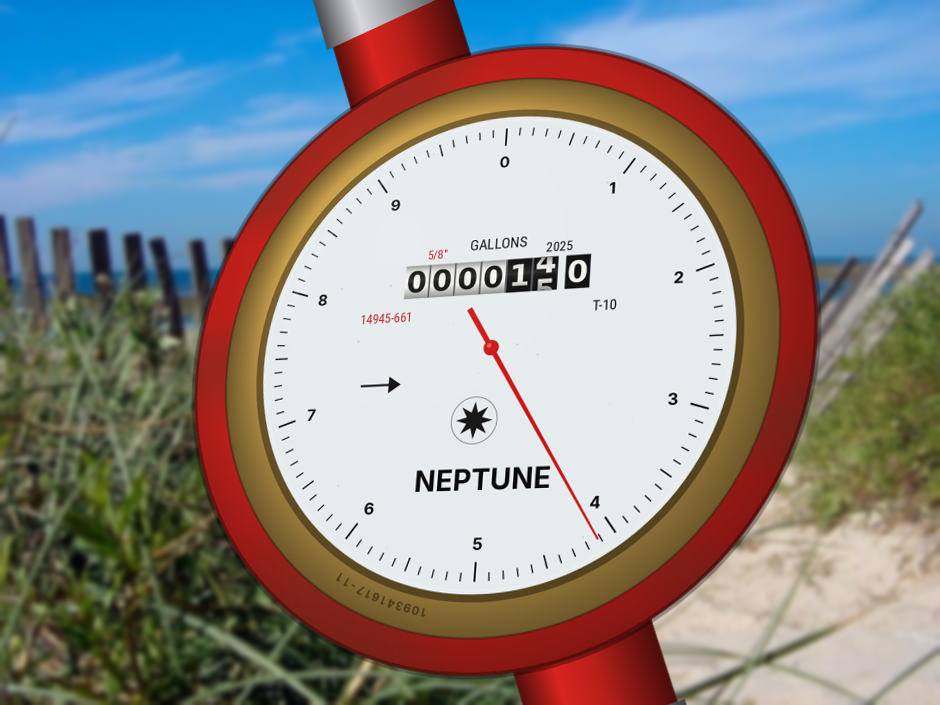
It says 144.1 gal
